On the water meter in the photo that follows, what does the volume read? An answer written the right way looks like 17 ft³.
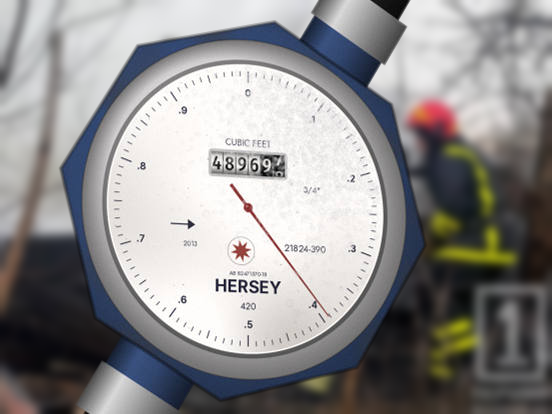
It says 489697.39 ft³
